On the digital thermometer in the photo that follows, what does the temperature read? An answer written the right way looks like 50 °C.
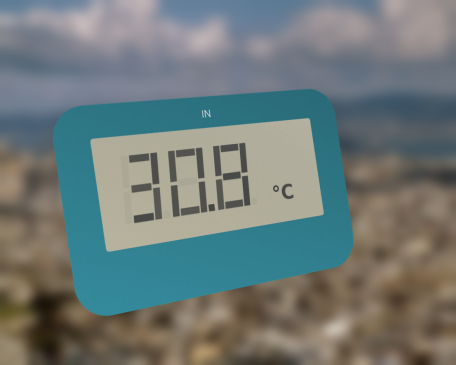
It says 30.8 °C
